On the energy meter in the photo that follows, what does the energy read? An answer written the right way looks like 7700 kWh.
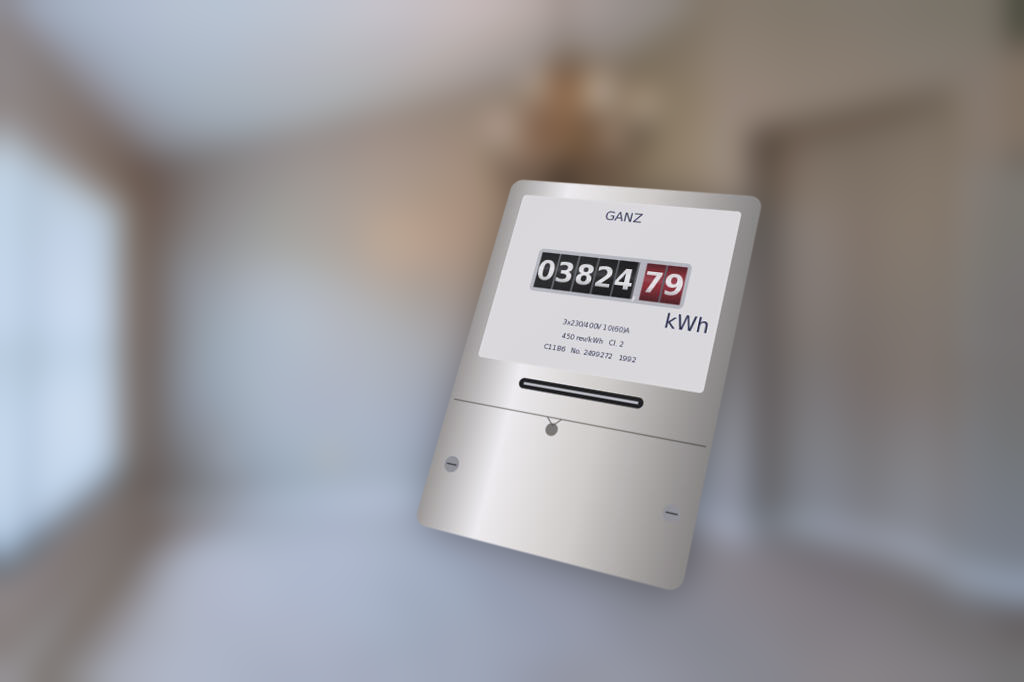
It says 3824.79 kWh
